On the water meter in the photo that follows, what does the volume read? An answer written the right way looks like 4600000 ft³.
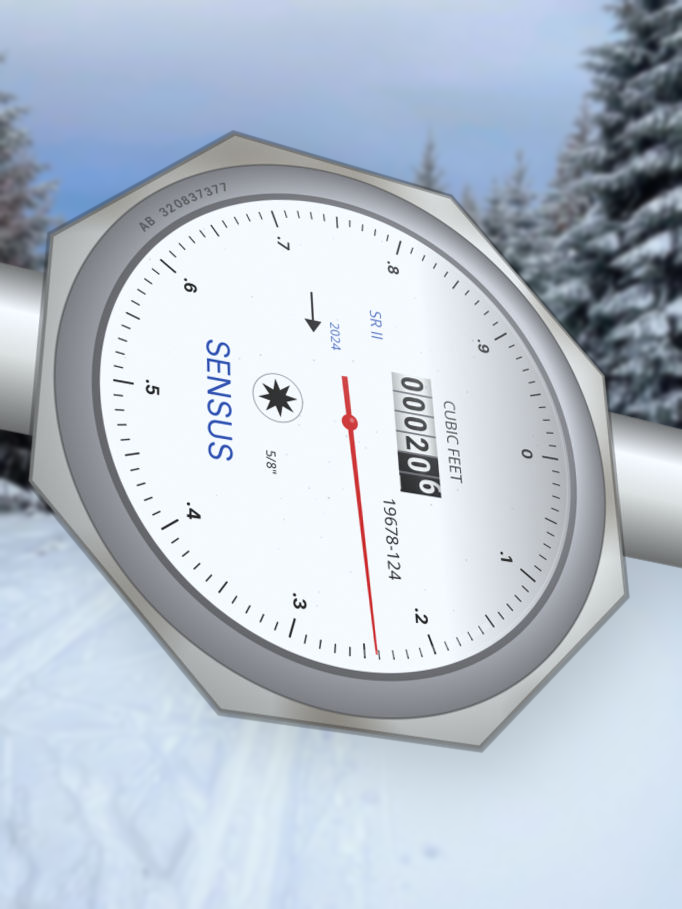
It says 206.24 ft³
